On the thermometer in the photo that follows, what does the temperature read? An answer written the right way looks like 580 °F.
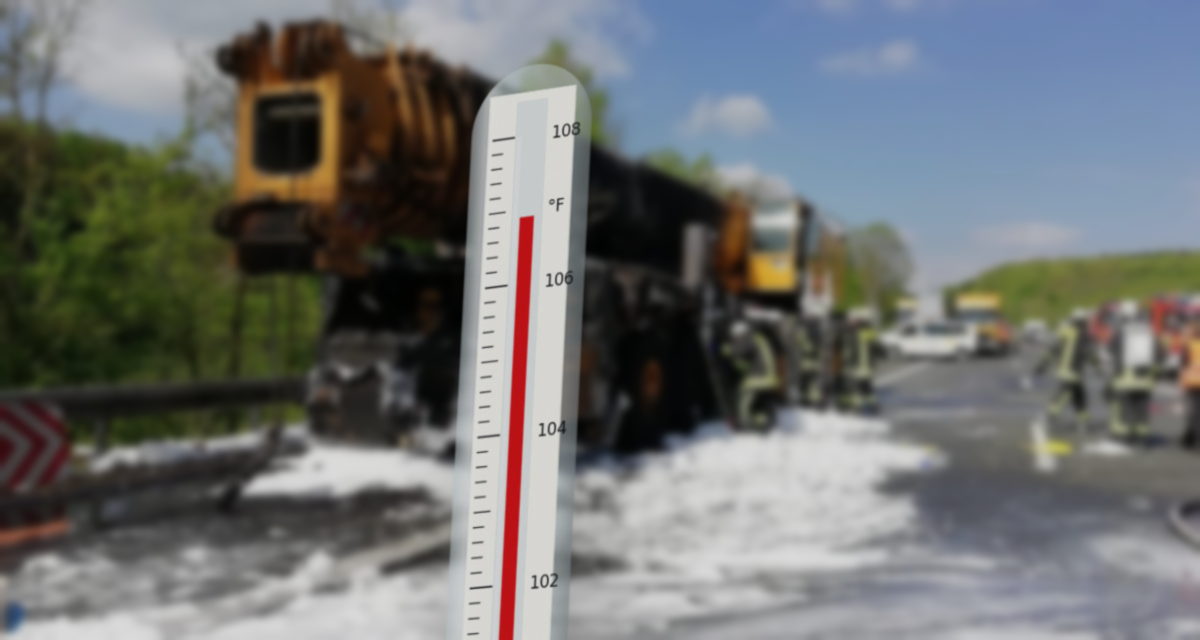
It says 106.9 °F
